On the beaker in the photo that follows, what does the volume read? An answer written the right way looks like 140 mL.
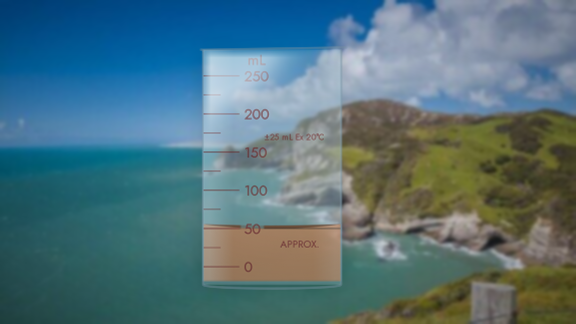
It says 50 mL
